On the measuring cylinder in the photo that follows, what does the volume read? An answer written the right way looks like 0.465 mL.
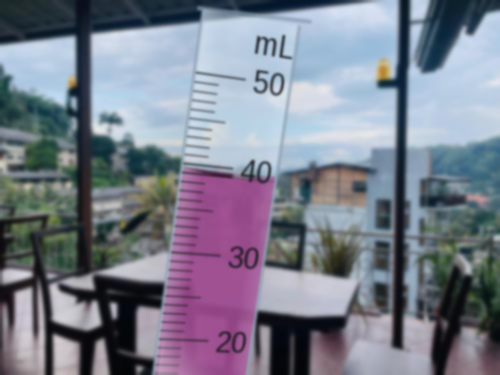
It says 39 mL
